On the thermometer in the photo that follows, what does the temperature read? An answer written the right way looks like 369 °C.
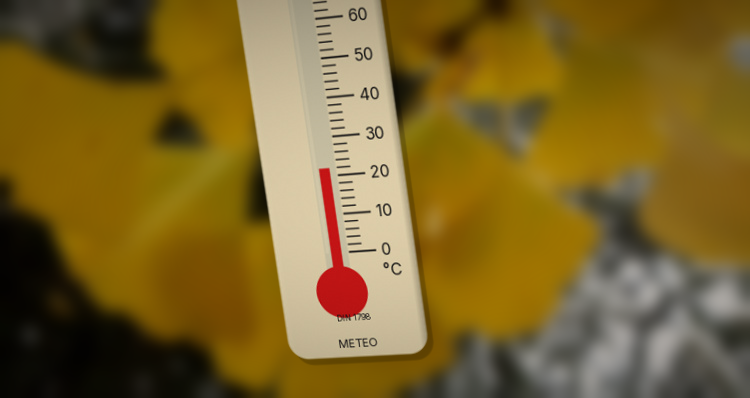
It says 22 °C
